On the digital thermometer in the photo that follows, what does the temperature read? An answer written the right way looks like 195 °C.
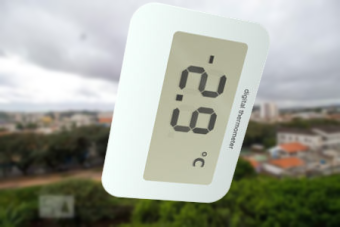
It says -2.9 °C
